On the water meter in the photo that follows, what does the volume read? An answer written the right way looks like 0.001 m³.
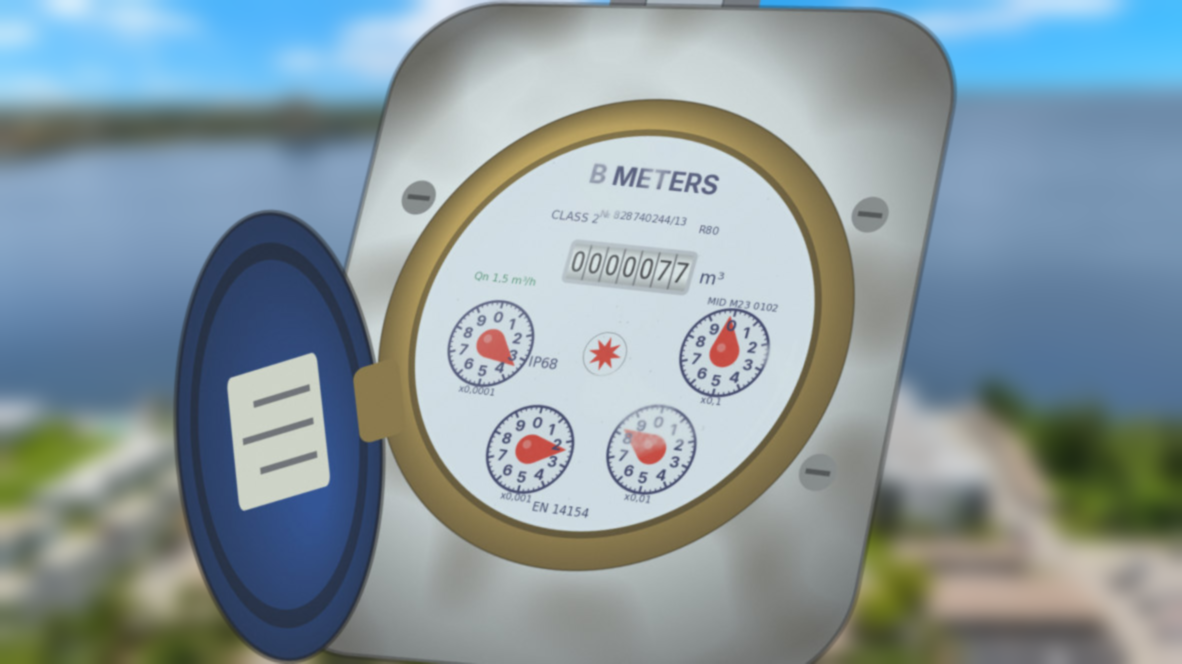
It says 76.9823 m³
